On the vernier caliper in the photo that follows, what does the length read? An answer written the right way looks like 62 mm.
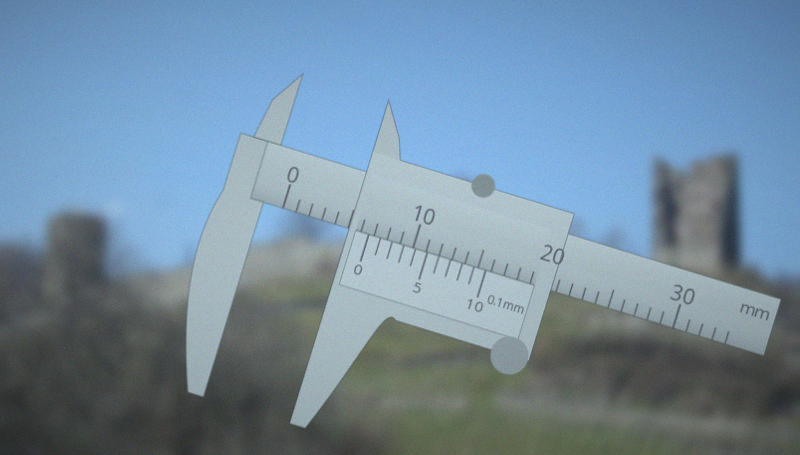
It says 6.6 mm
